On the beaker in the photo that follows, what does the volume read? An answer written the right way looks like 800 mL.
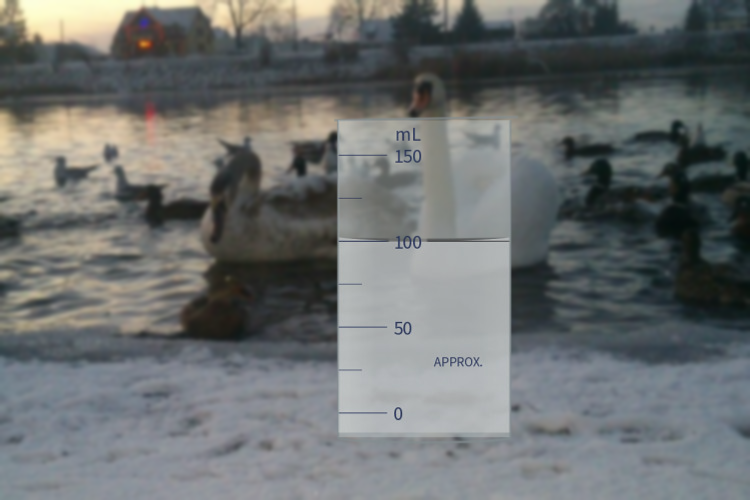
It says 100 mL
